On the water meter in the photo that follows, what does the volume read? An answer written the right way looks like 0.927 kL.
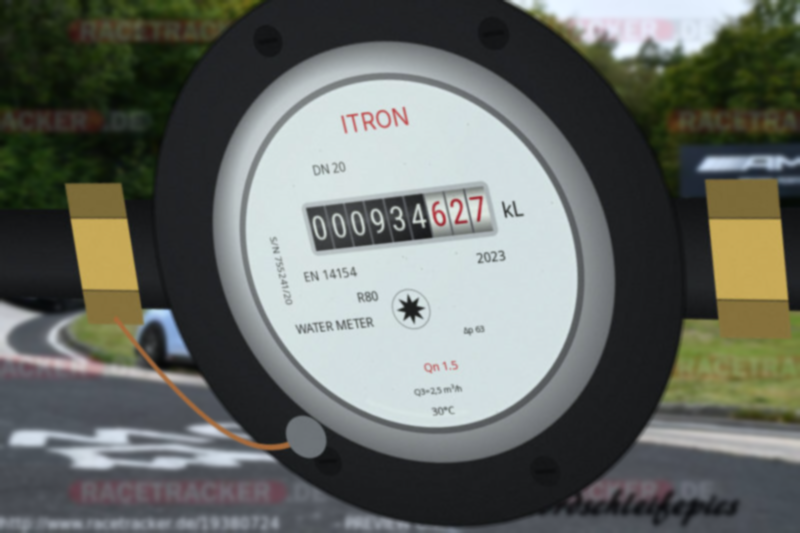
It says 934.627 kL
